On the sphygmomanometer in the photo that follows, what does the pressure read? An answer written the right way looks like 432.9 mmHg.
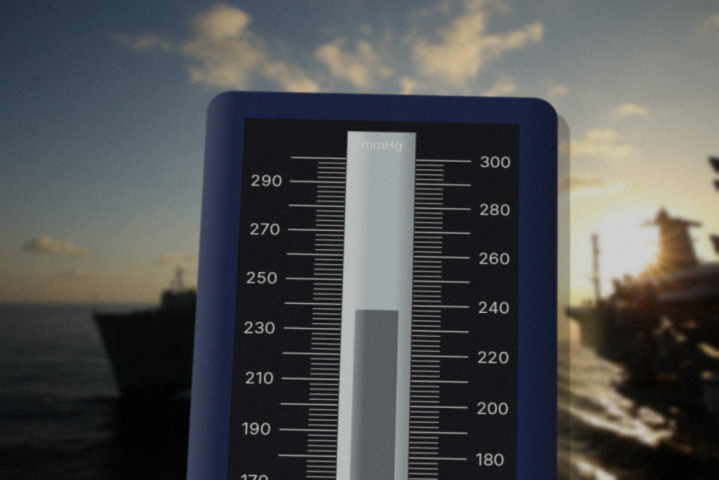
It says 238 mmHg
